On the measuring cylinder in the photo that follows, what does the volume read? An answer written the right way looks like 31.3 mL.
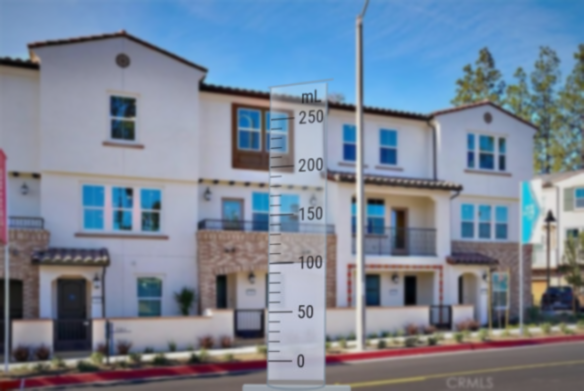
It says 100 mL
